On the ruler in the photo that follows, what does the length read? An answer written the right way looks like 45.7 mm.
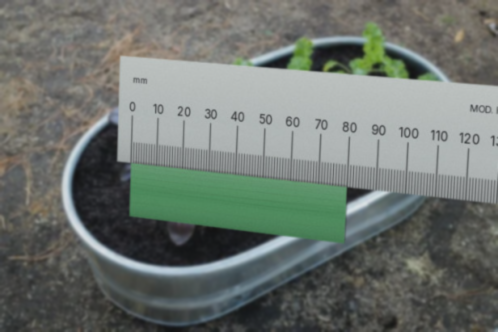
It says 80 mm
